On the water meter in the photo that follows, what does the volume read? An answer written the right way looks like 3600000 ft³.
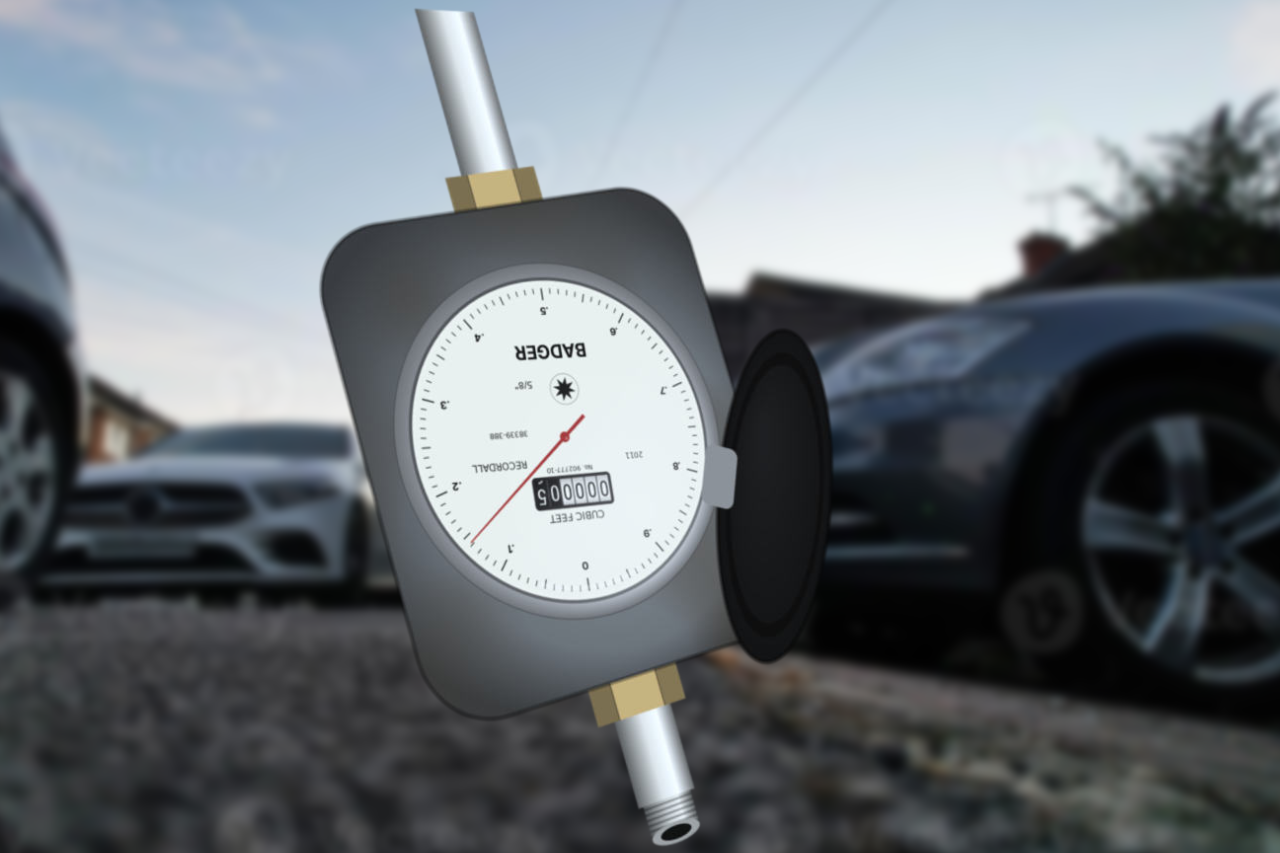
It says 5.14 ft³
